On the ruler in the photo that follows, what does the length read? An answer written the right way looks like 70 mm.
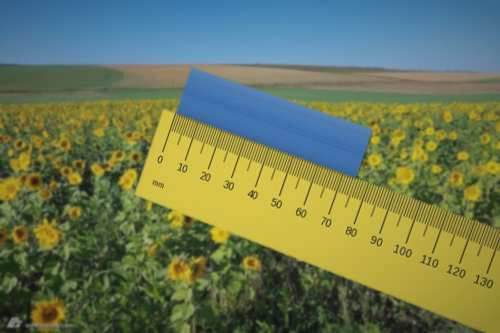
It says 75 mm
